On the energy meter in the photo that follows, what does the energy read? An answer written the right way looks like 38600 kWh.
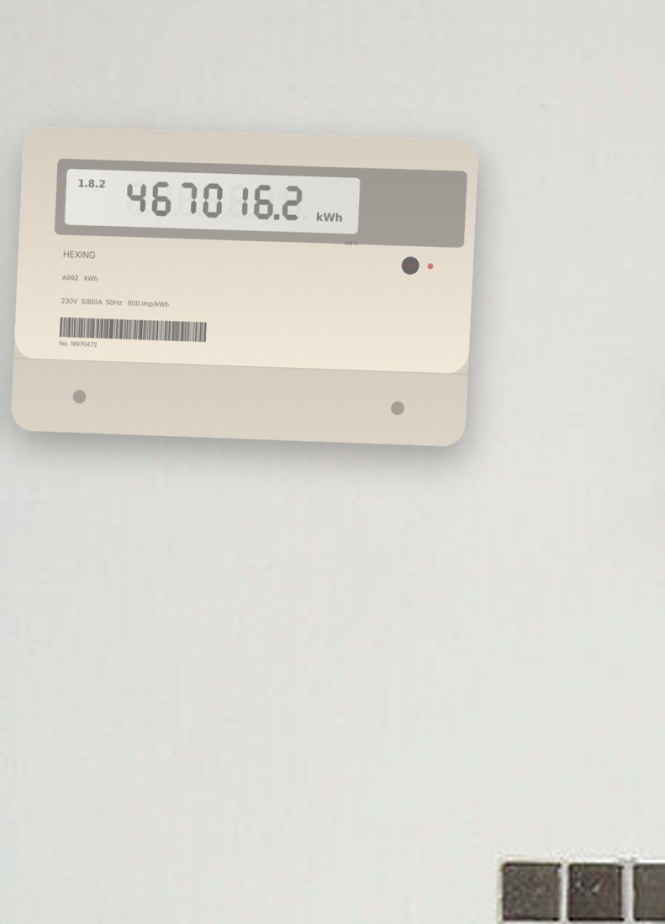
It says 467016.2 kWh
